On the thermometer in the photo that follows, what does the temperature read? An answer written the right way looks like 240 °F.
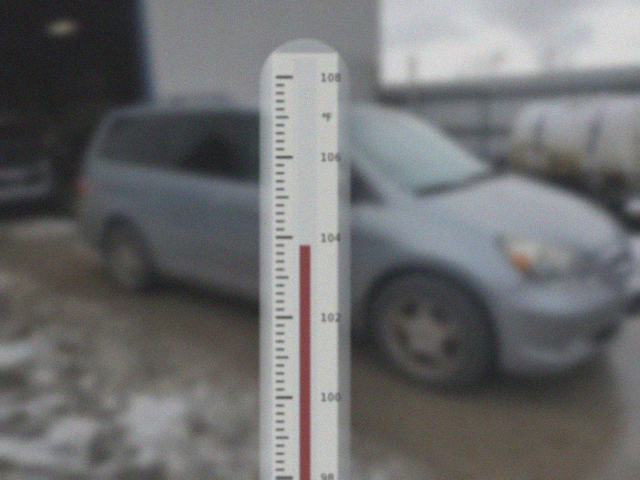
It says 103.8 °F
